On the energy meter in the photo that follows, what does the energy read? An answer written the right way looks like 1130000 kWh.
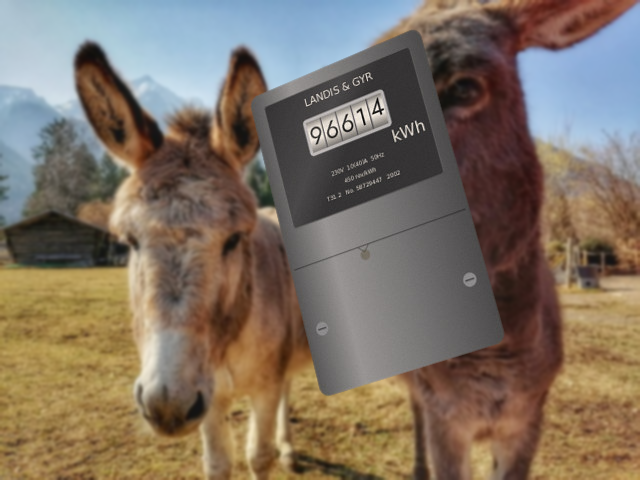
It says 96614 kWh
